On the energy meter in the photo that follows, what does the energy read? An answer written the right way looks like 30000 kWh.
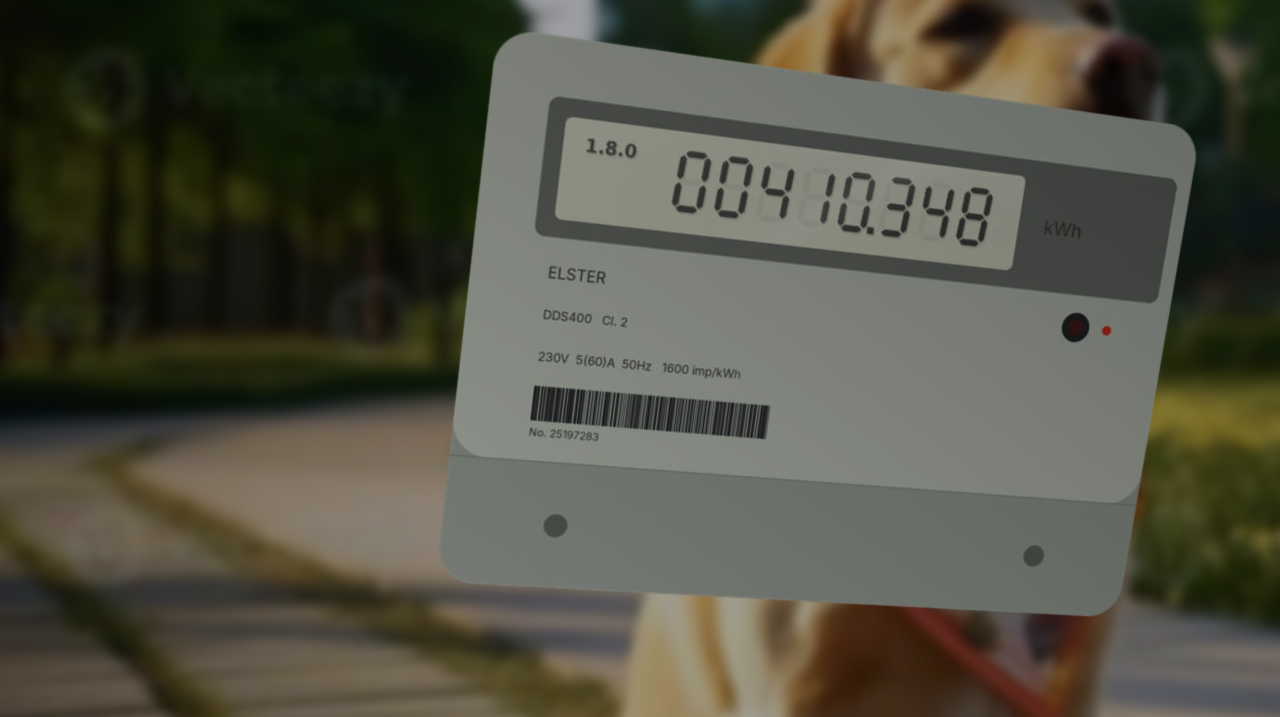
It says 410.348 kWh
